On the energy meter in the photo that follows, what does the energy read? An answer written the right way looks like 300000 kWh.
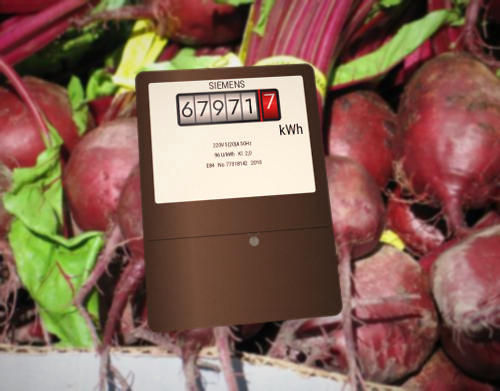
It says 67971.7 kWh
